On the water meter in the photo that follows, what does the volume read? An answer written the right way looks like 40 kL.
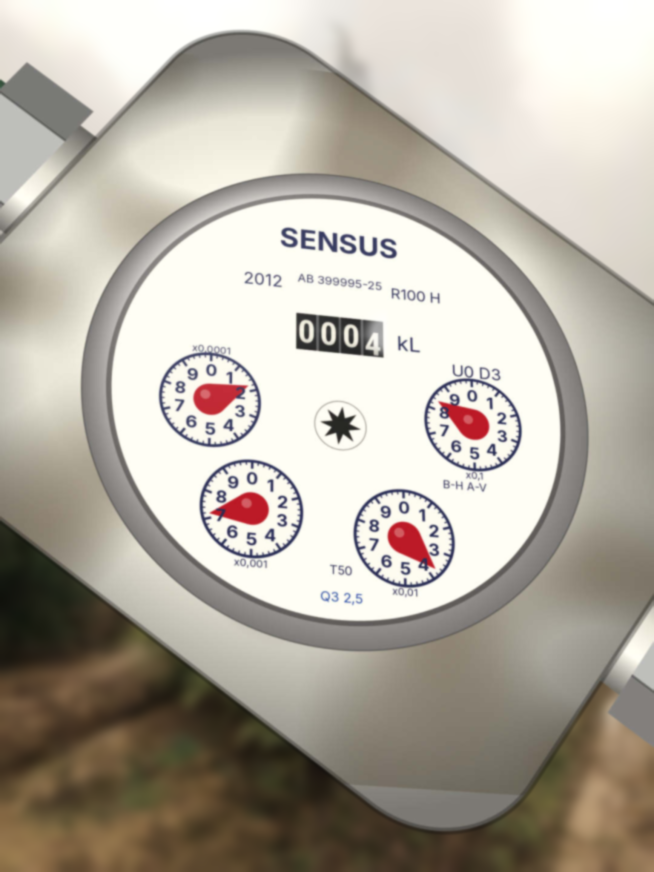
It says 3.8371 kL
